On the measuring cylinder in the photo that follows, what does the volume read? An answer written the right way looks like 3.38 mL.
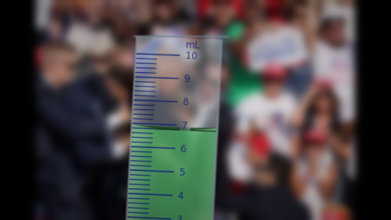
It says 6.8 mL
